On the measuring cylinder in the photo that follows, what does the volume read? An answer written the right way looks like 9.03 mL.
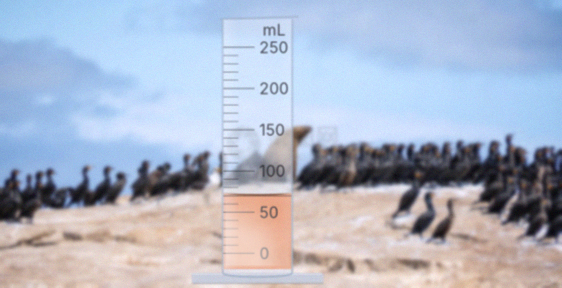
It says 70 mL
